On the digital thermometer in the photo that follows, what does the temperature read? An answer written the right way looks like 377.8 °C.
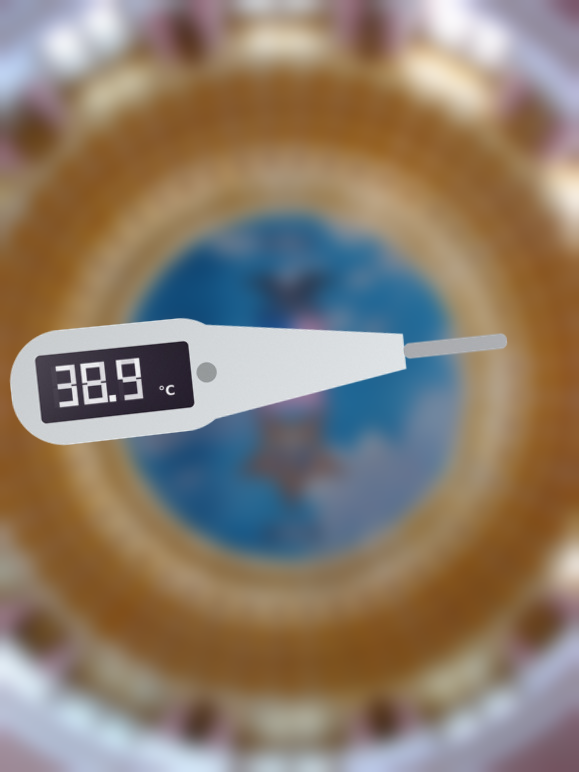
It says 38.9 °C
